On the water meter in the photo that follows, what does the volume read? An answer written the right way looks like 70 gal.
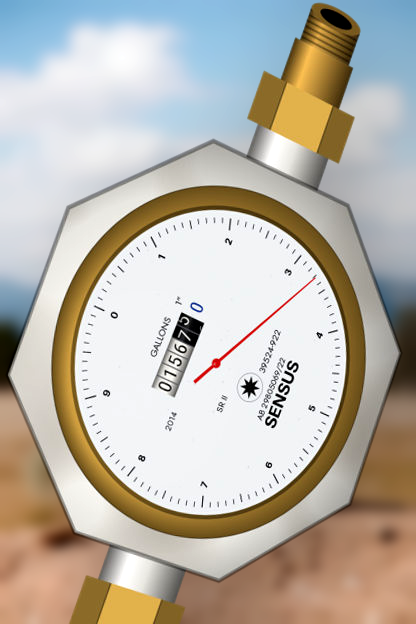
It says 156753.3 gal
